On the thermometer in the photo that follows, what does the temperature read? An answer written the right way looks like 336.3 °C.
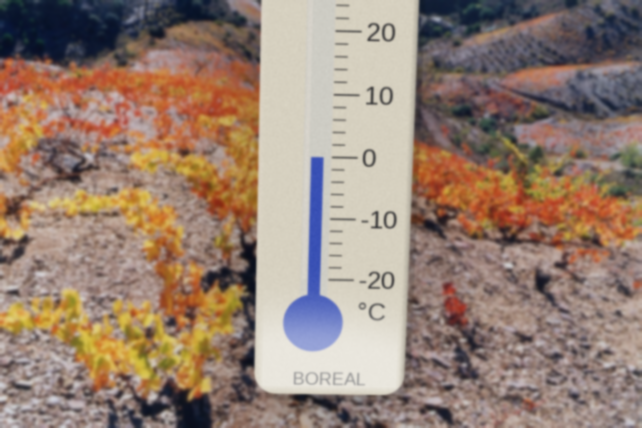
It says 0 °C
